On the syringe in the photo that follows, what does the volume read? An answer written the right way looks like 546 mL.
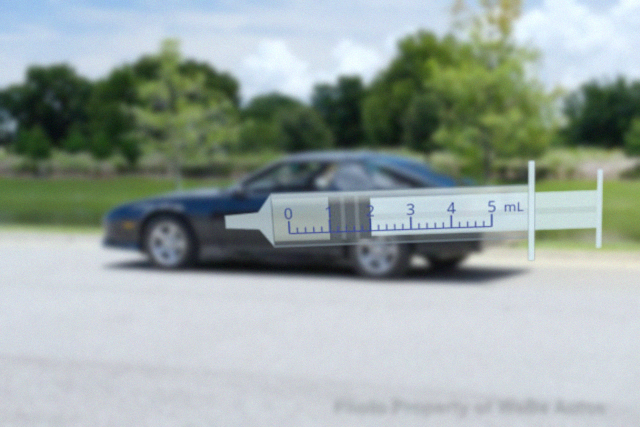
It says 1 mL
